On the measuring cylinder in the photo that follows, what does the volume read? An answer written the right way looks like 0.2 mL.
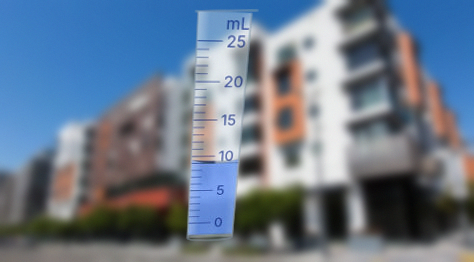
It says 9 mL
